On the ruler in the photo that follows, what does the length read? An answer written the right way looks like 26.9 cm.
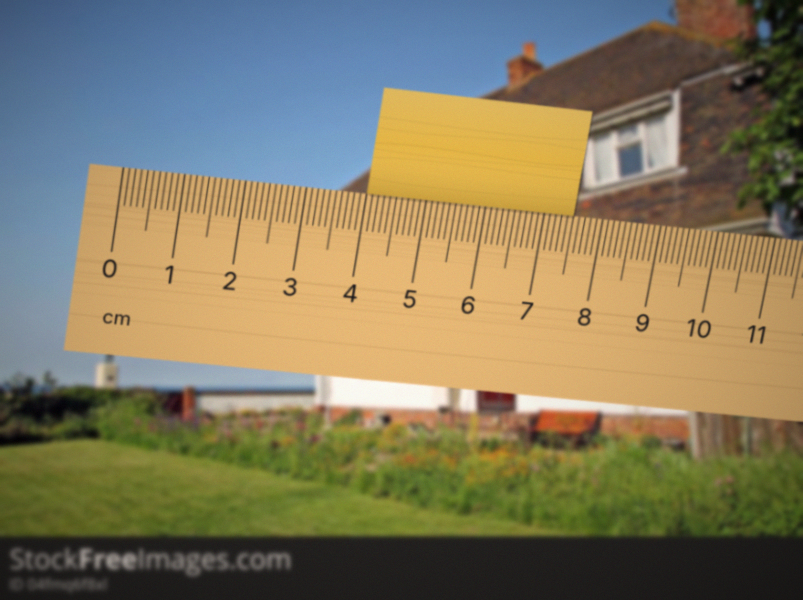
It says 3.5 cm
